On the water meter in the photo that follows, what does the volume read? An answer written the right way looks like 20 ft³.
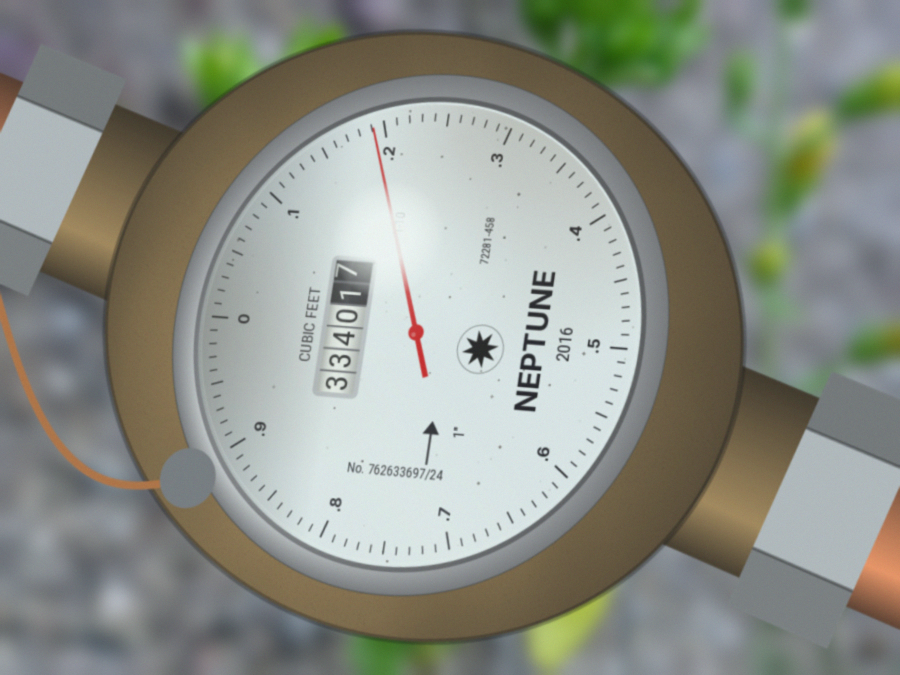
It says 334017.19 ft³
